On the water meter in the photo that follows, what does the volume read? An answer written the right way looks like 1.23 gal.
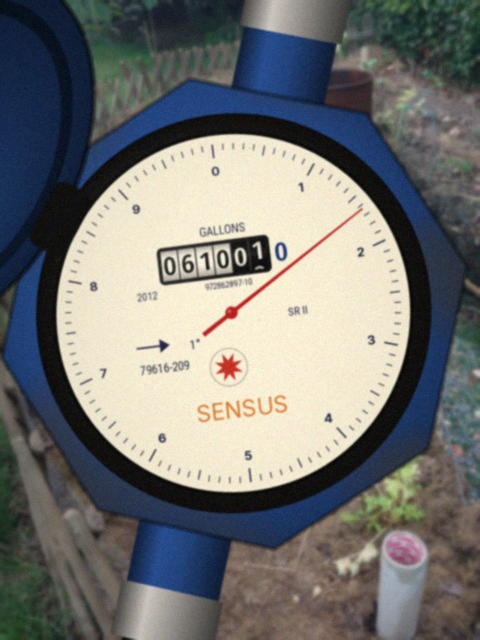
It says 610011.6 gal
